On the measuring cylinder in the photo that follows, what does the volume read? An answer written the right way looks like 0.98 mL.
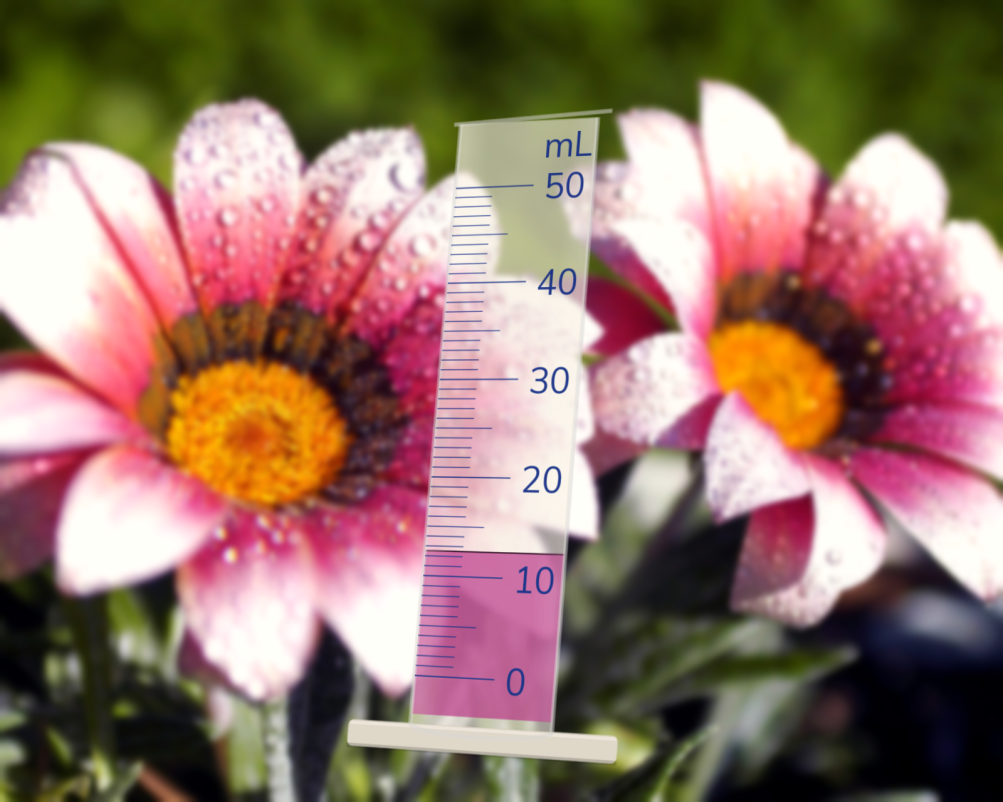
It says 12.5 mL
